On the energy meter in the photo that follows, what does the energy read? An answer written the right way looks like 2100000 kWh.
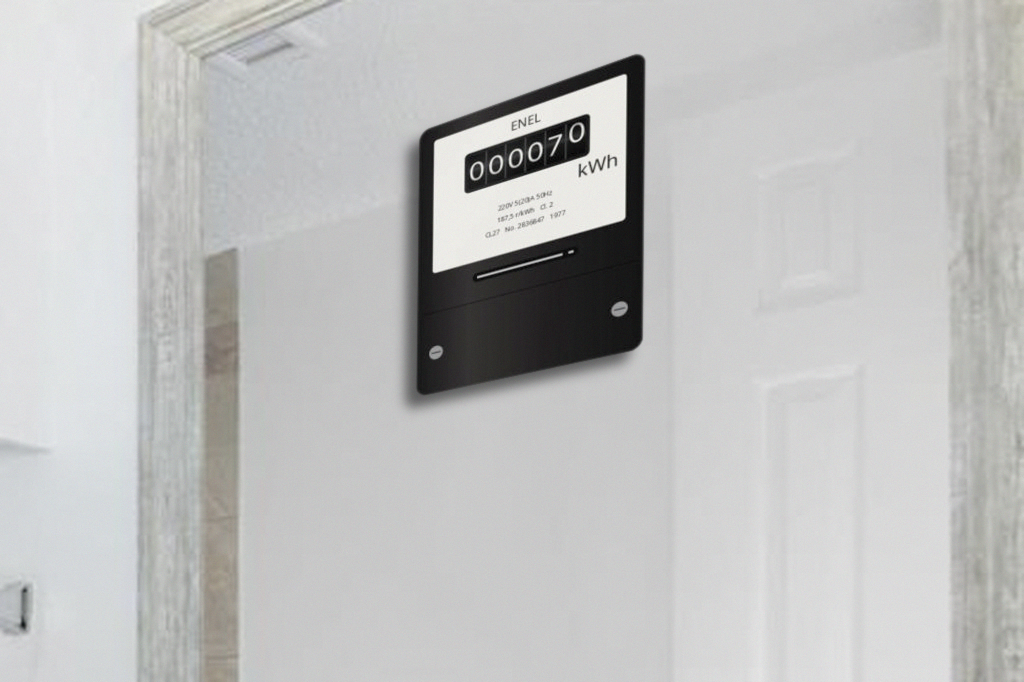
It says 70 kWh
